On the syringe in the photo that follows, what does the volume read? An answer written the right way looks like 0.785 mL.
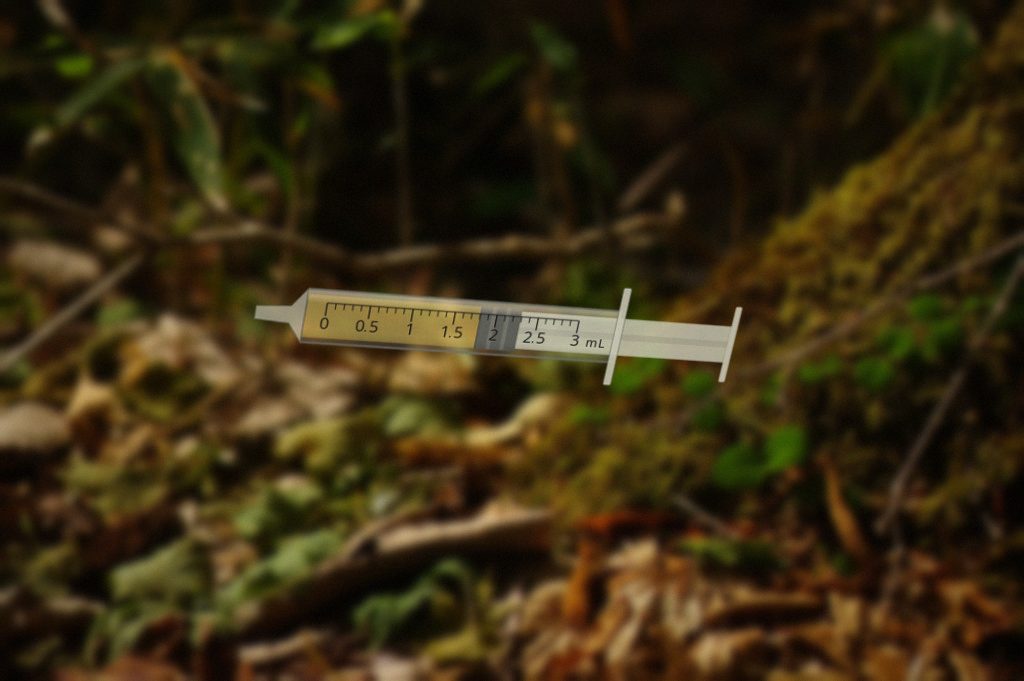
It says 1.8 mL
